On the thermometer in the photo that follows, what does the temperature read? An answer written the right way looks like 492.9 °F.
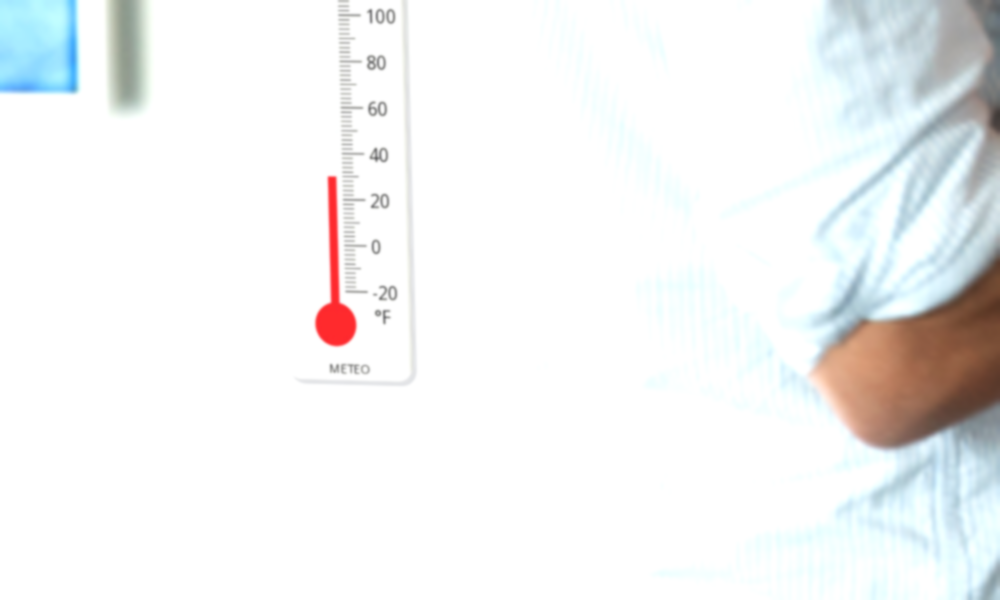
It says 30 °F
